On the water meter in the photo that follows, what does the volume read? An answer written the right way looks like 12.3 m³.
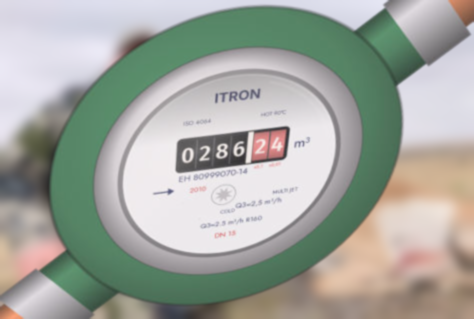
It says 286.24 m³
